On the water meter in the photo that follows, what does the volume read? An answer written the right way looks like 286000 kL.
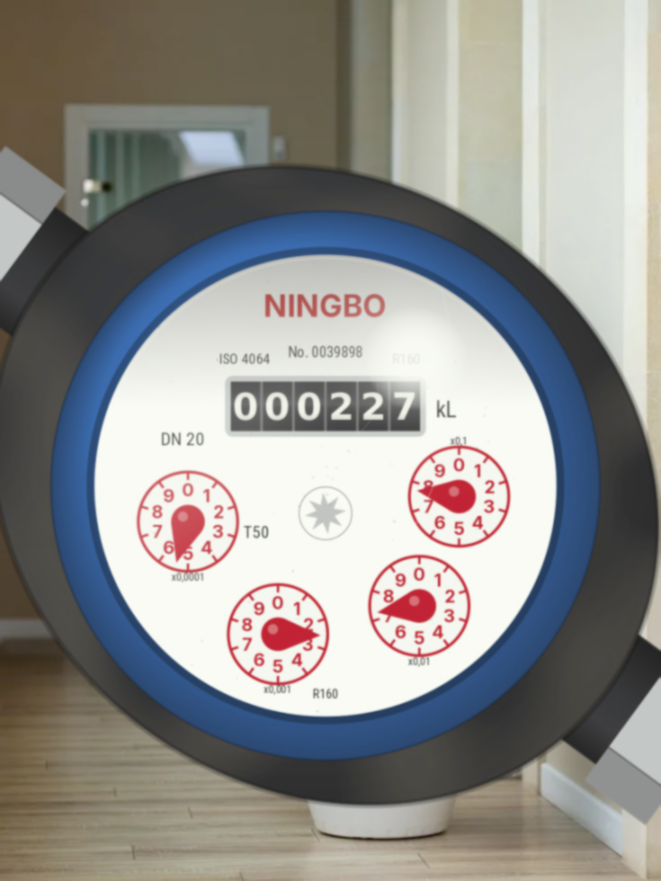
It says 227.7725 kL
